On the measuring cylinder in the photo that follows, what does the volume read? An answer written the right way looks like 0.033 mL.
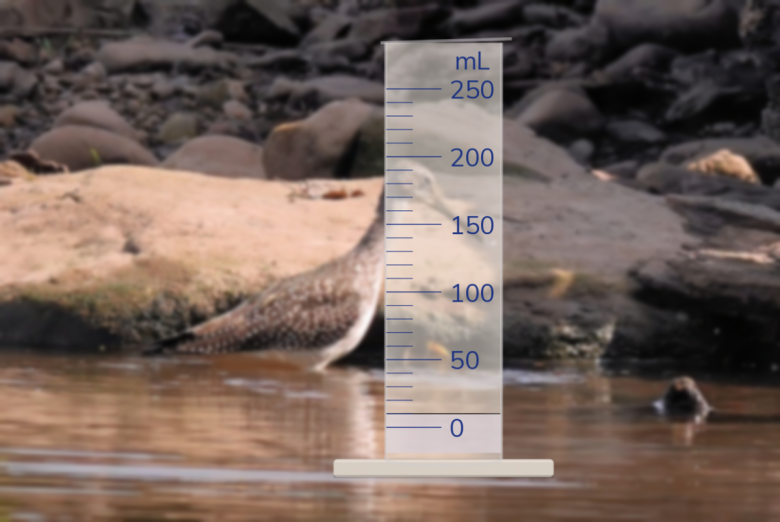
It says 10 mL
